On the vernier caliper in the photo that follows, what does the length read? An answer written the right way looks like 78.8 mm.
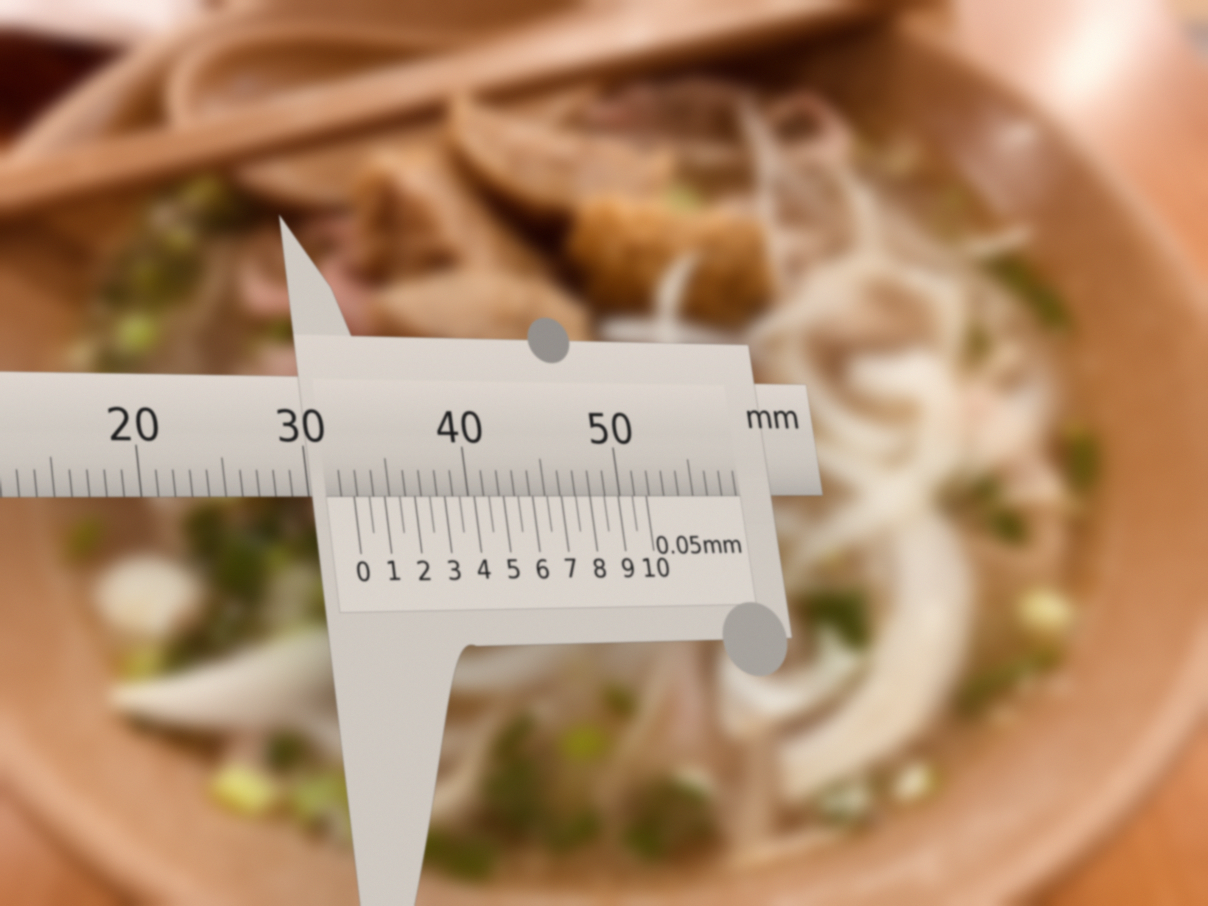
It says 32.8 mm
